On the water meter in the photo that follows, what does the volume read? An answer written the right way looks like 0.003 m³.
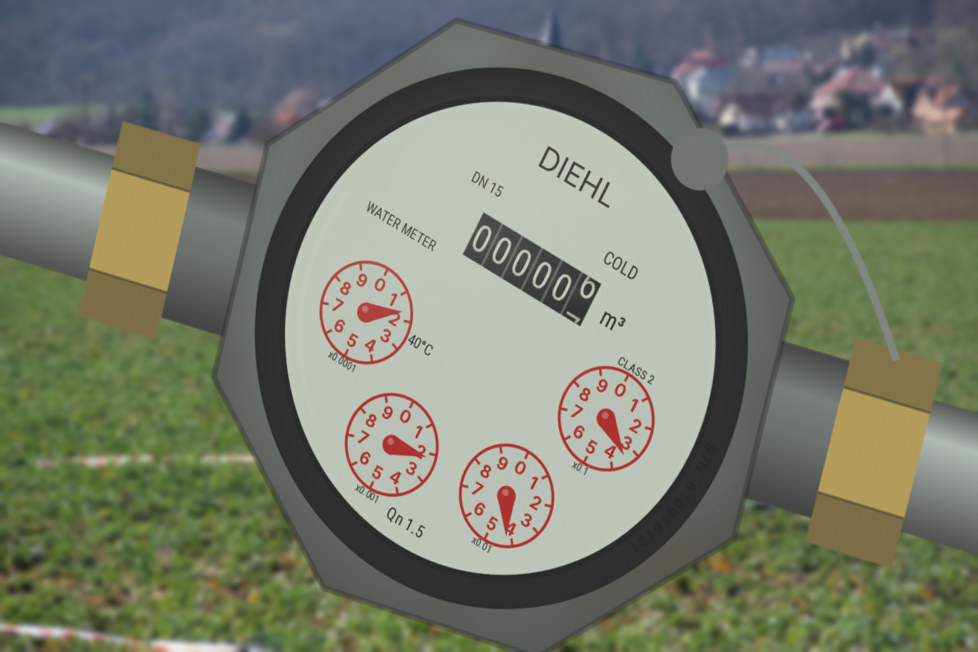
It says 6.3421 m³
